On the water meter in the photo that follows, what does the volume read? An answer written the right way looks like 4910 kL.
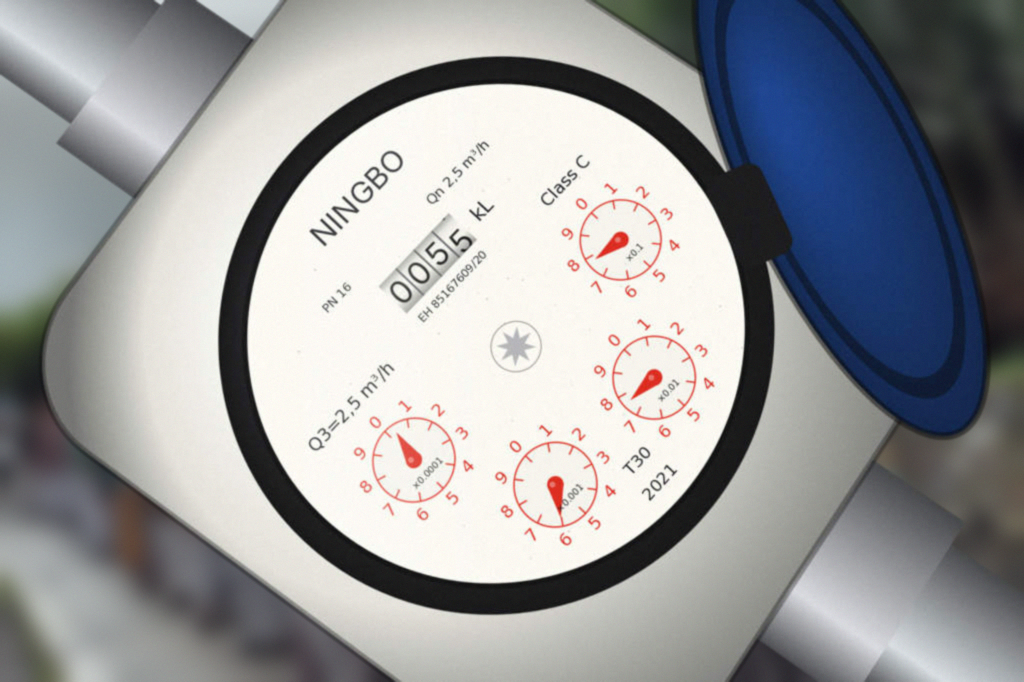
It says 54.7760 kL
